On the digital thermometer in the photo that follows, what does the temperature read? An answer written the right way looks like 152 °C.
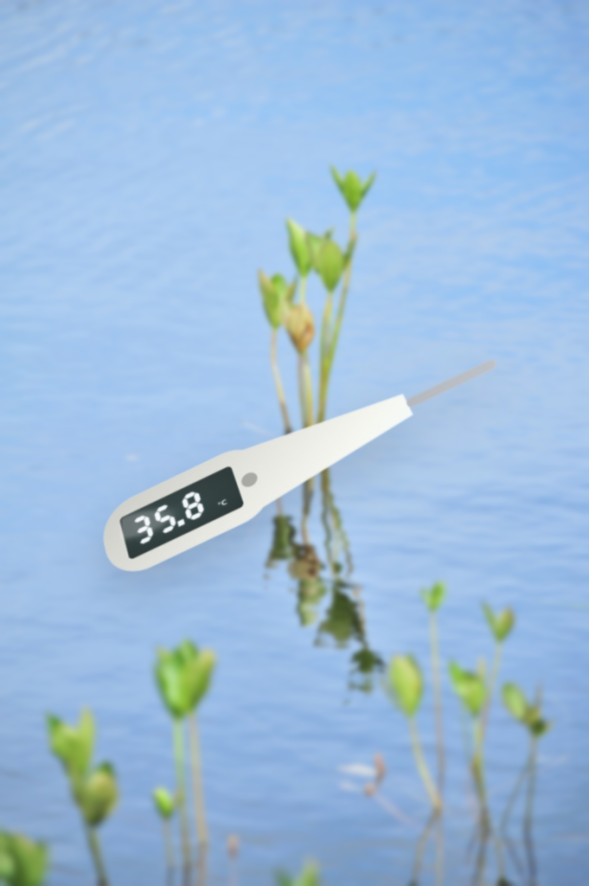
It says 35.8 °C
